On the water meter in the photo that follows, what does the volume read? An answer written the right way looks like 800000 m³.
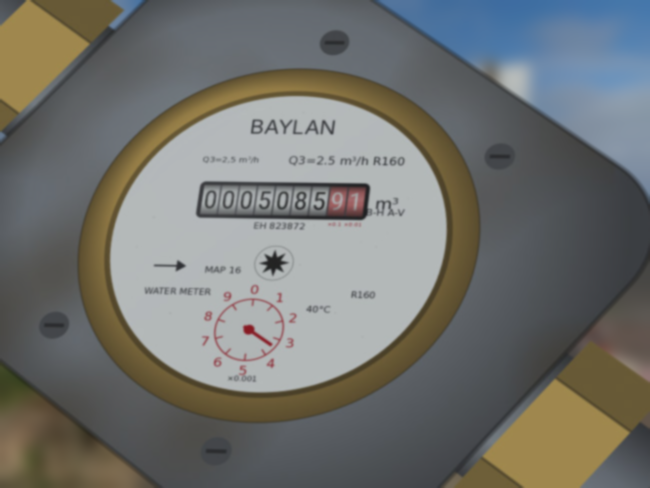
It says 5085.913 m³
